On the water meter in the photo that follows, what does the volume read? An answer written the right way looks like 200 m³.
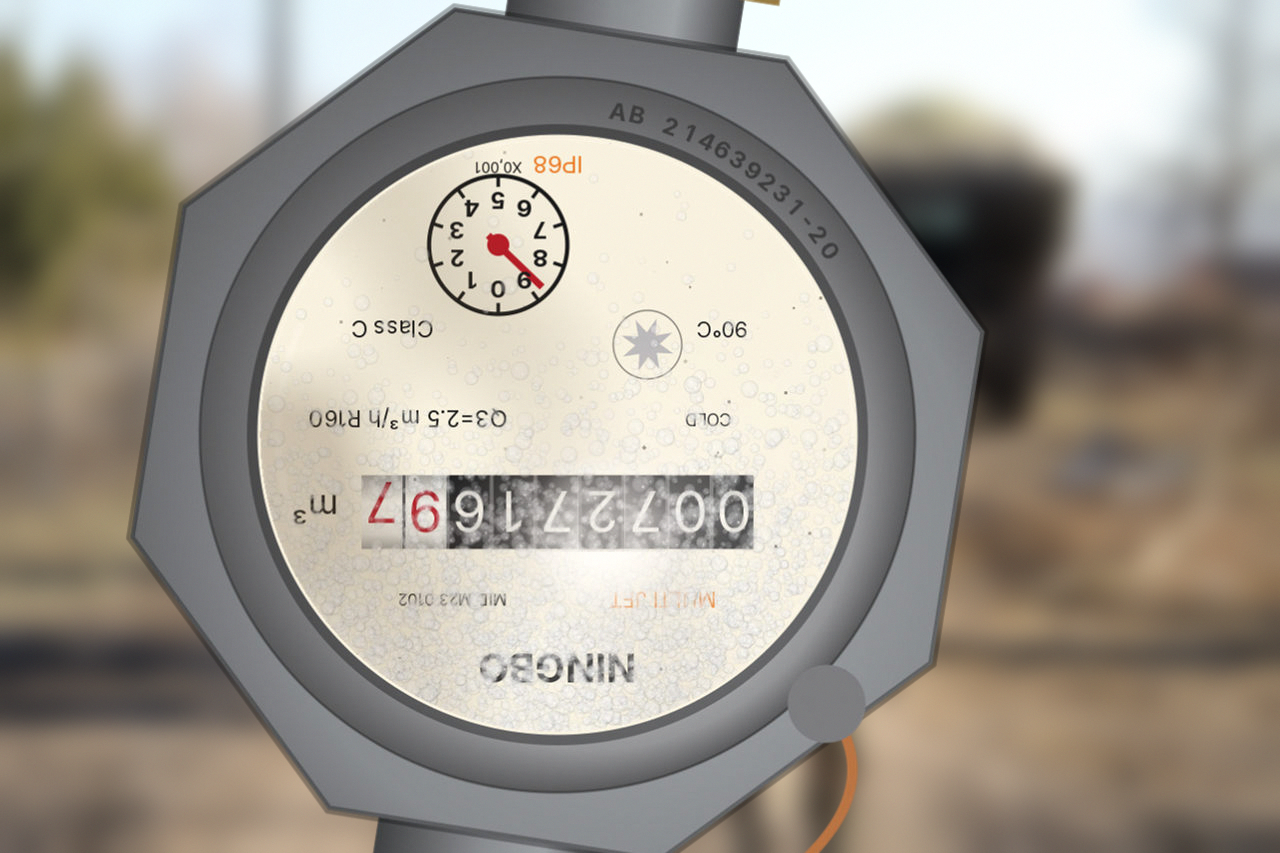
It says 72716.968 m³
